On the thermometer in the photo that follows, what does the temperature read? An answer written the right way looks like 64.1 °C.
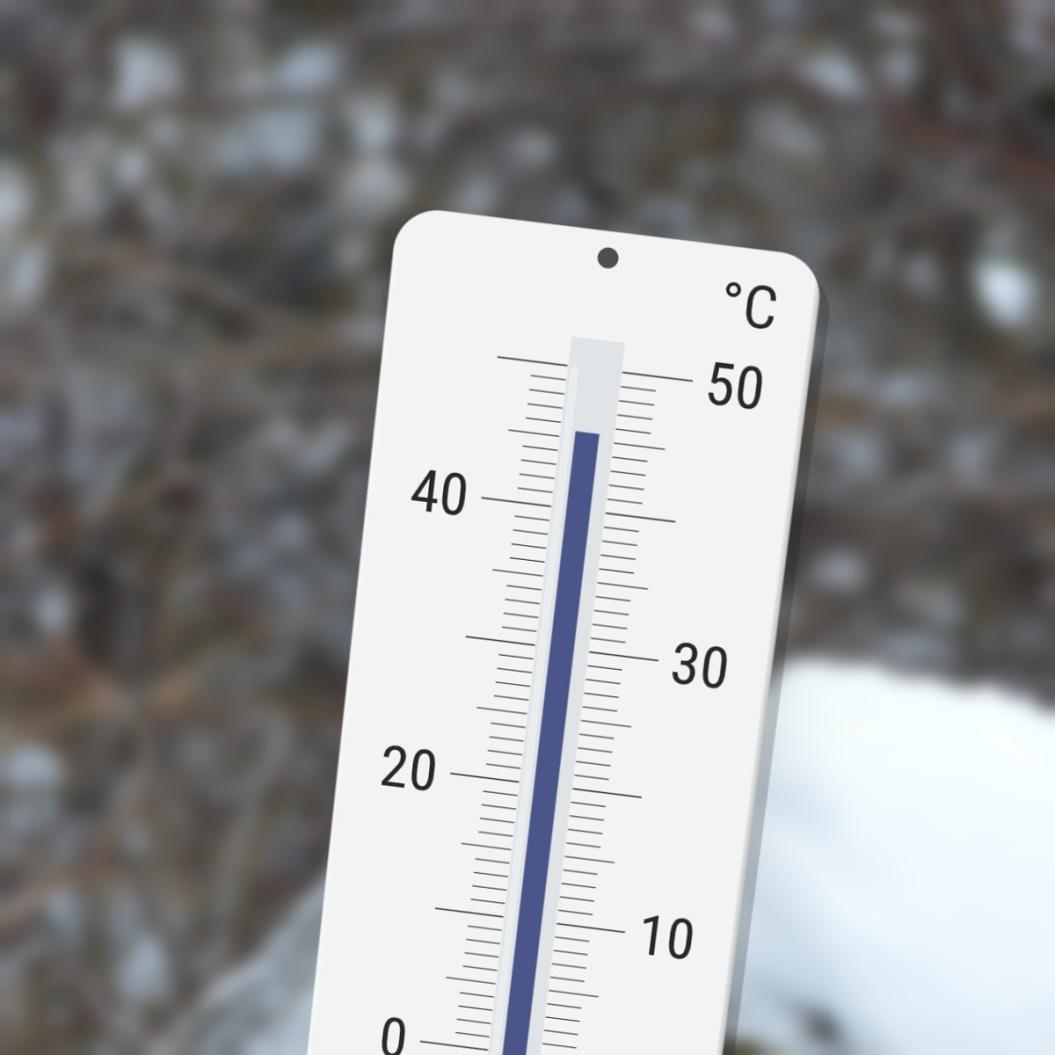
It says 45.5 °C
